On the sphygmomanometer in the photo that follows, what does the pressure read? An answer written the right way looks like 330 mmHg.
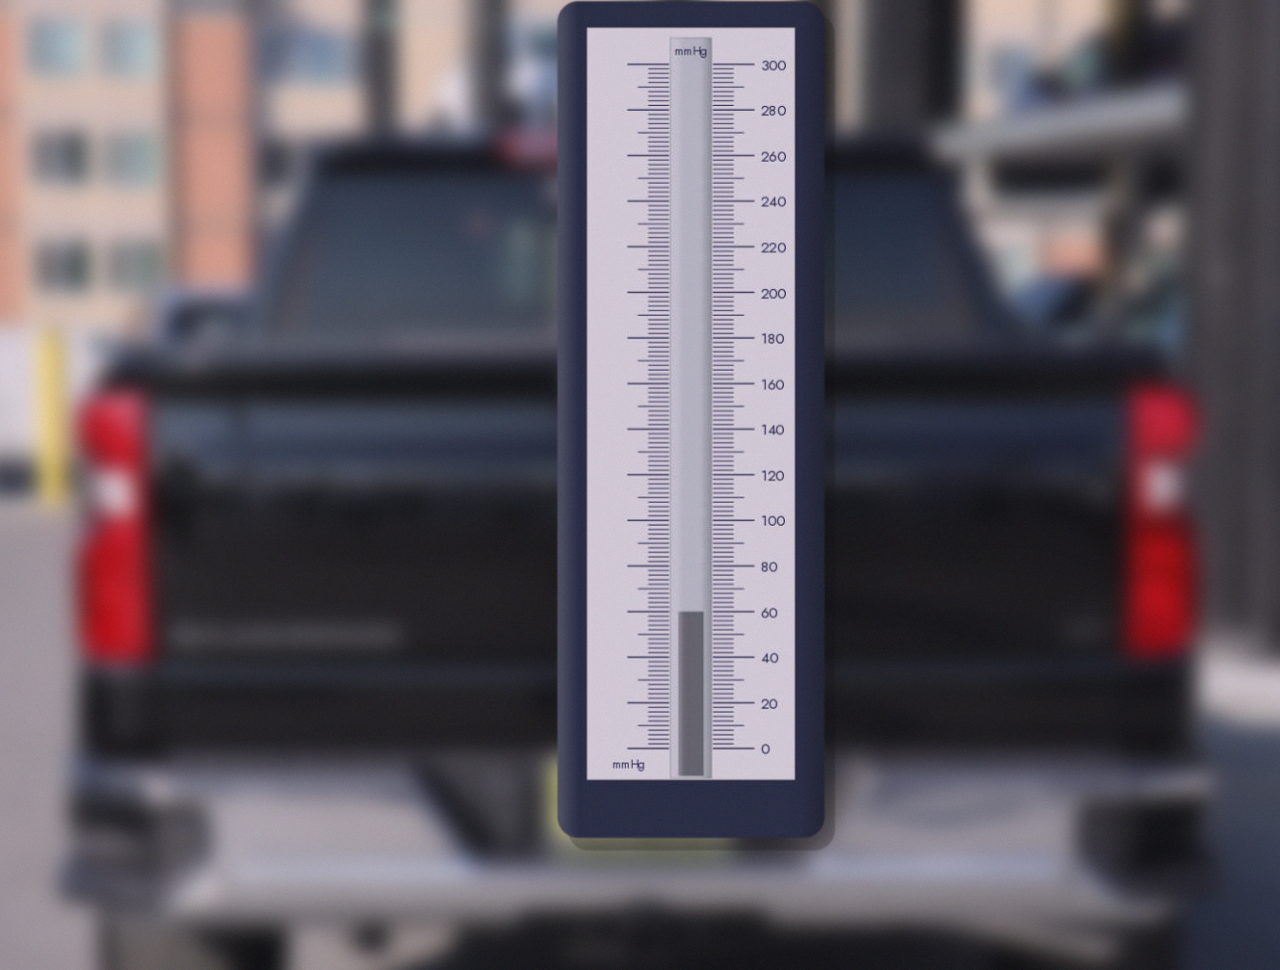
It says 60 mmHg
